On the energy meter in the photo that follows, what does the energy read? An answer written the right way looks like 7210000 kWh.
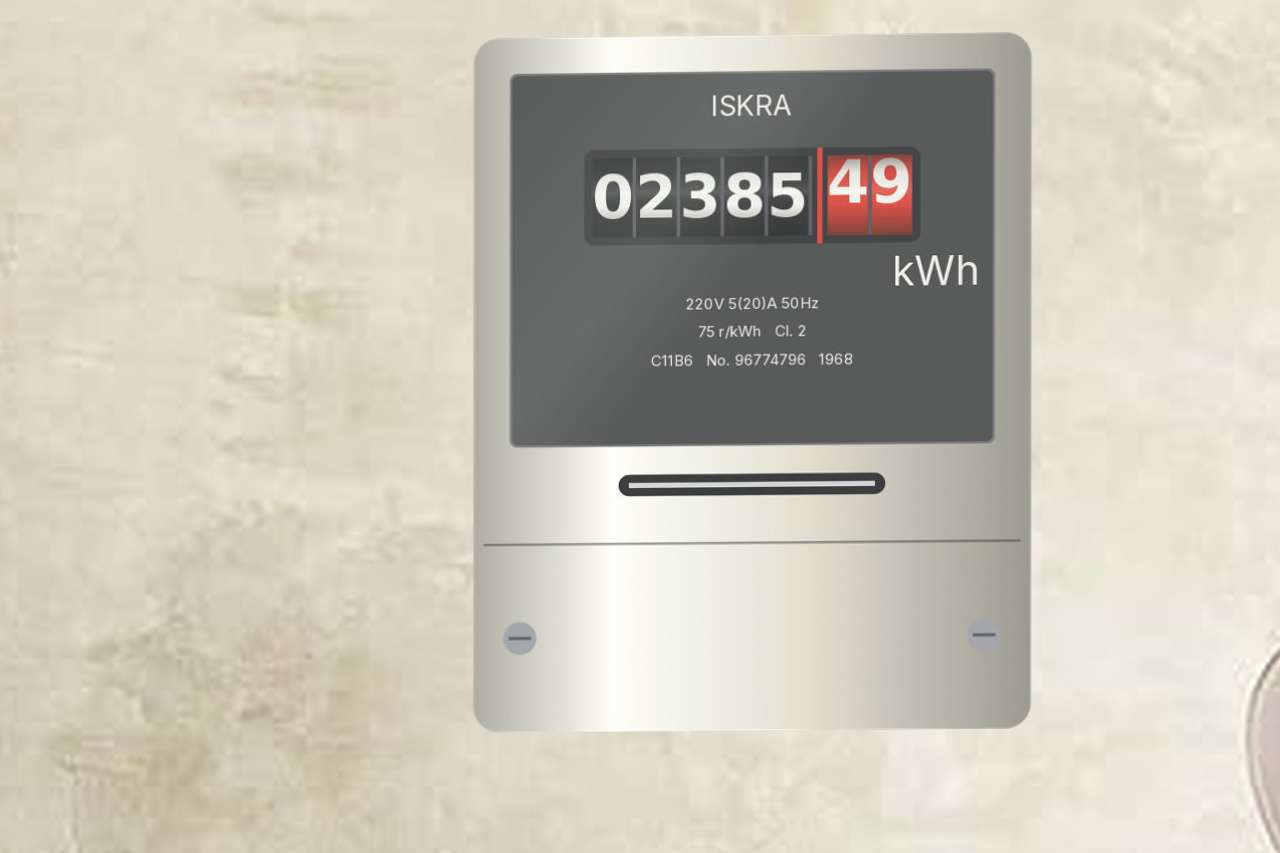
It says 2385.49 kWh
